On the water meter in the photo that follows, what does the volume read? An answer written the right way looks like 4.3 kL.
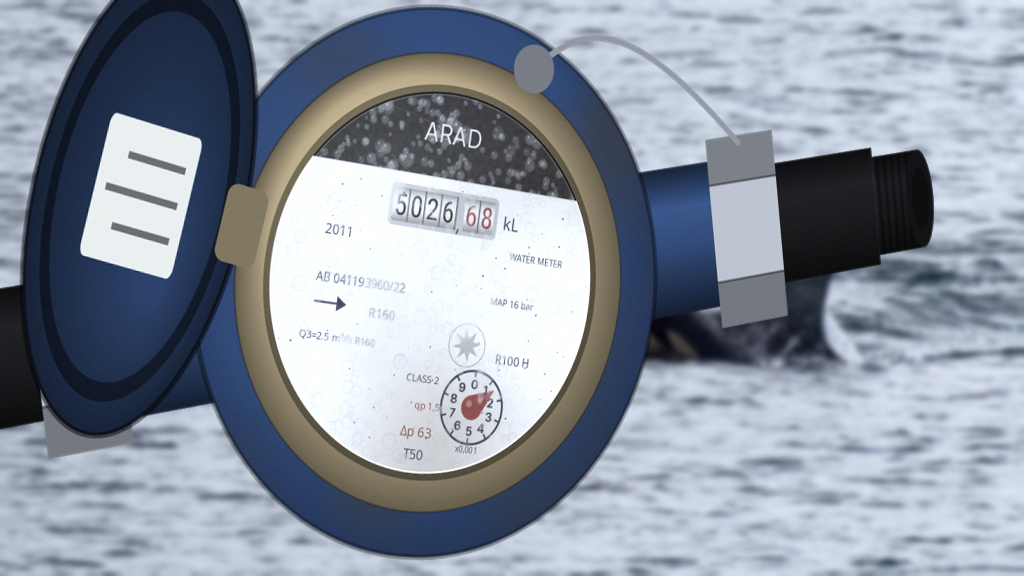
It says 5026.681 kL
